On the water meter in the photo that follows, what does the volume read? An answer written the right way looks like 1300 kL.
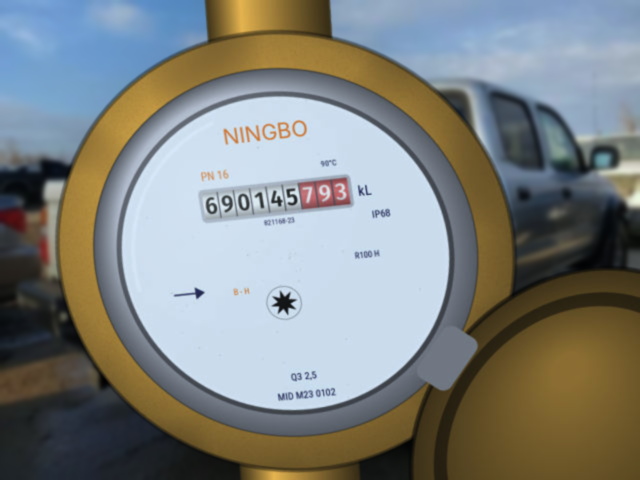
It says 690145.793 kL
